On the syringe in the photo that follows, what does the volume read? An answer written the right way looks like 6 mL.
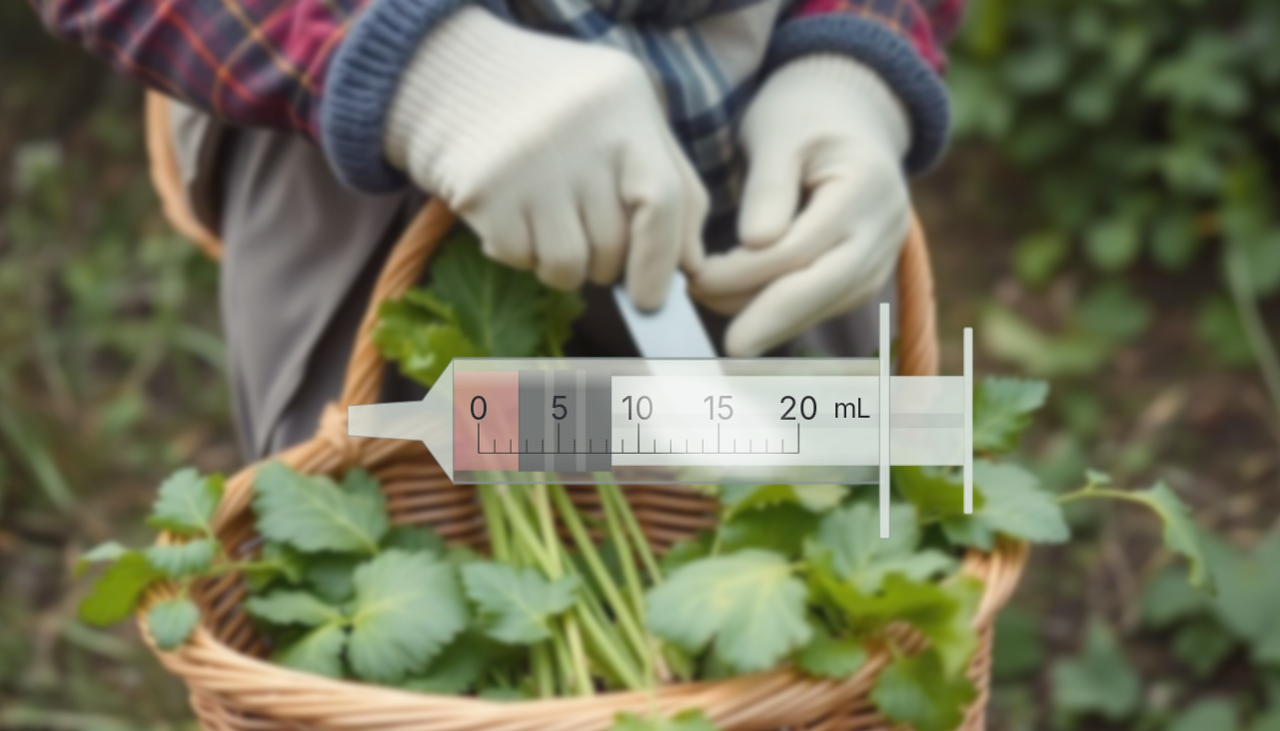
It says 2.5 mL
